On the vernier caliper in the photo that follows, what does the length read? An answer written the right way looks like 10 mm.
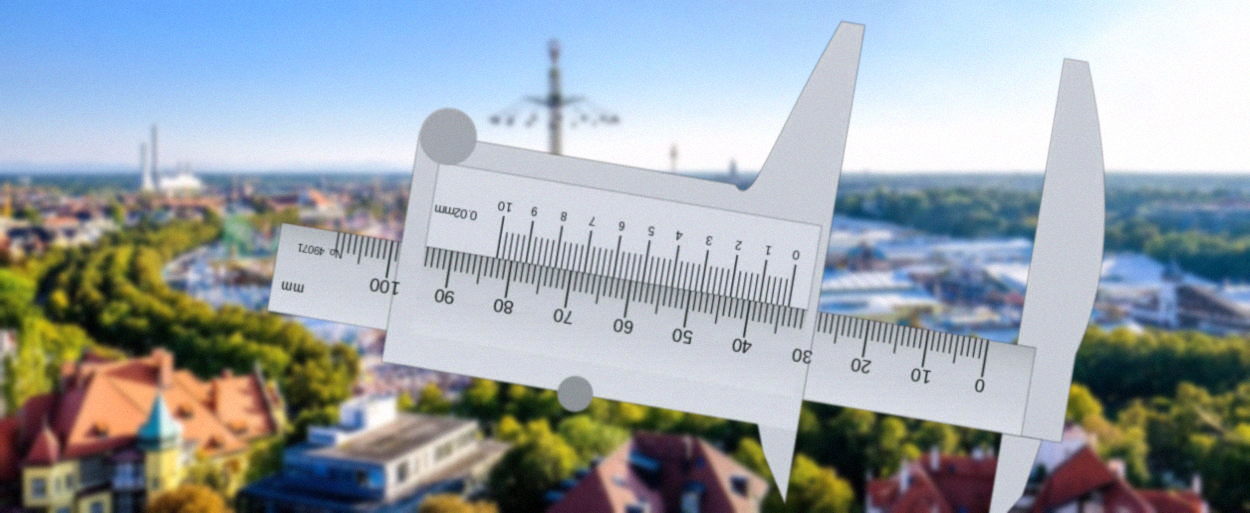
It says 33.5 mm
